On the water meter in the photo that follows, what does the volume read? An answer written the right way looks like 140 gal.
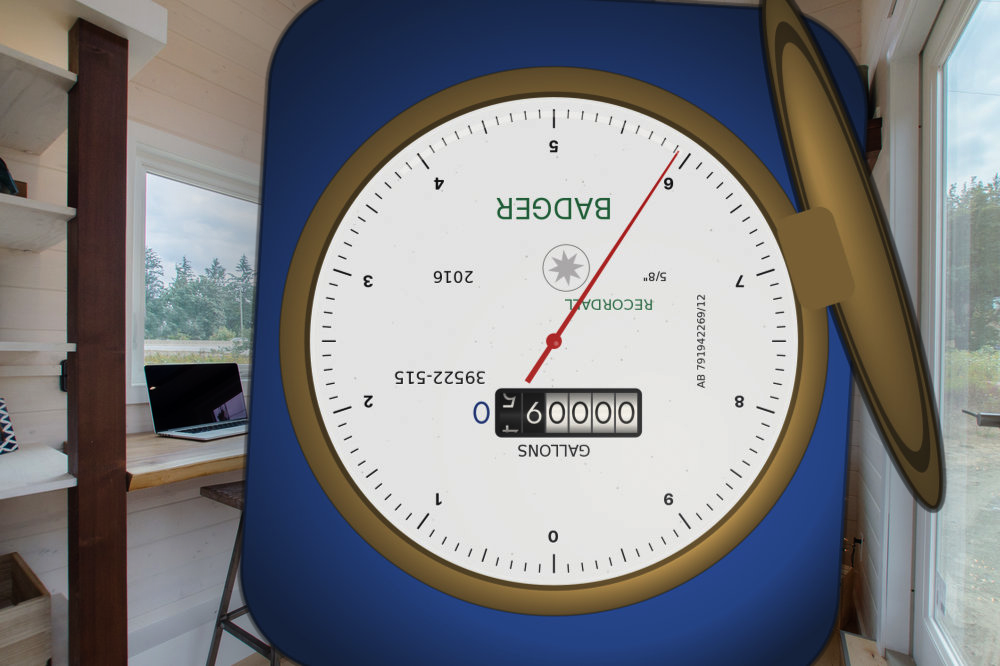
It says 945.9 gal
